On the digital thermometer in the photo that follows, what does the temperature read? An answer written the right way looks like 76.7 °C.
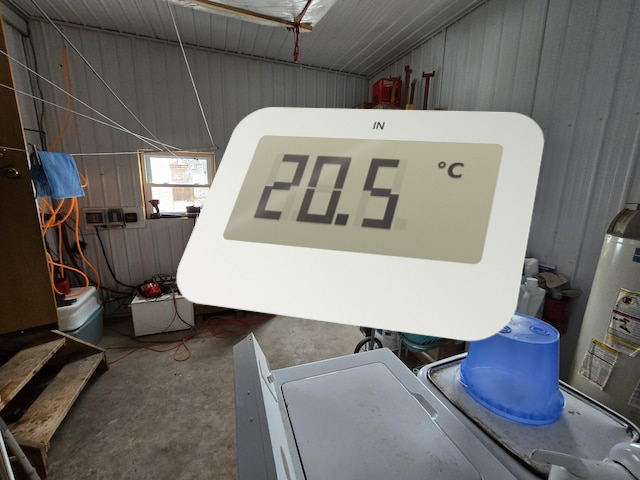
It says 20.5 °C
